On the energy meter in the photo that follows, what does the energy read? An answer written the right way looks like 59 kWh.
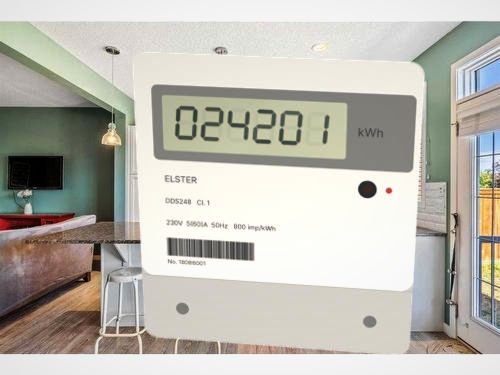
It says 24201 kWh
